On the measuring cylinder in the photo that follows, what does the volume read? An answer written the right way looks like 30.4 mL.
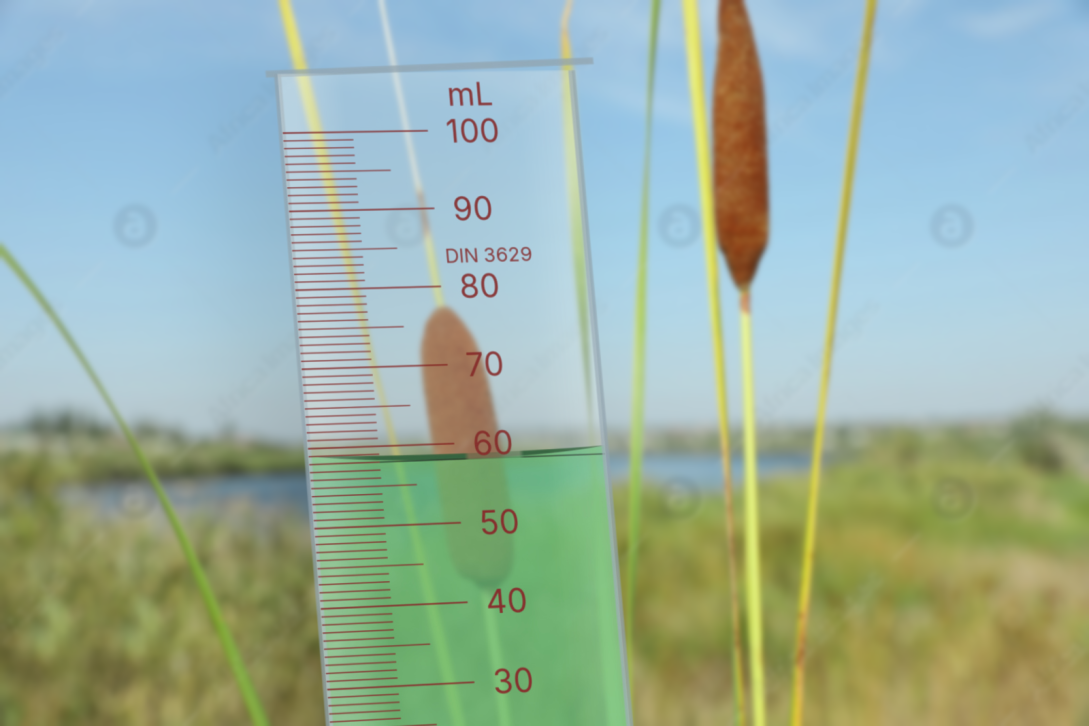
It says 58 mL
